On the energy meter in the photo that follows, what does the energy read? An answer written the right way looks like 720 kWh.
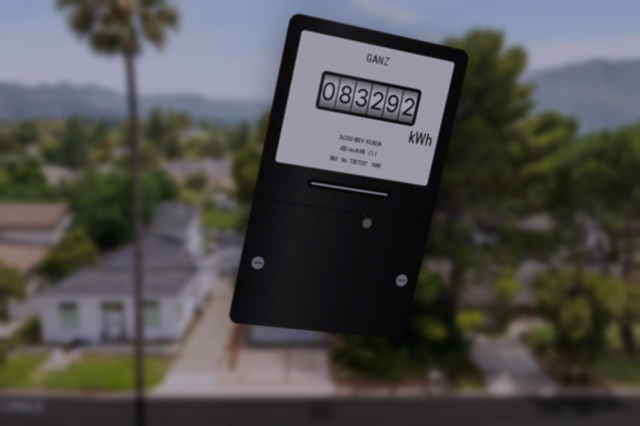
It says 83292 kWh
